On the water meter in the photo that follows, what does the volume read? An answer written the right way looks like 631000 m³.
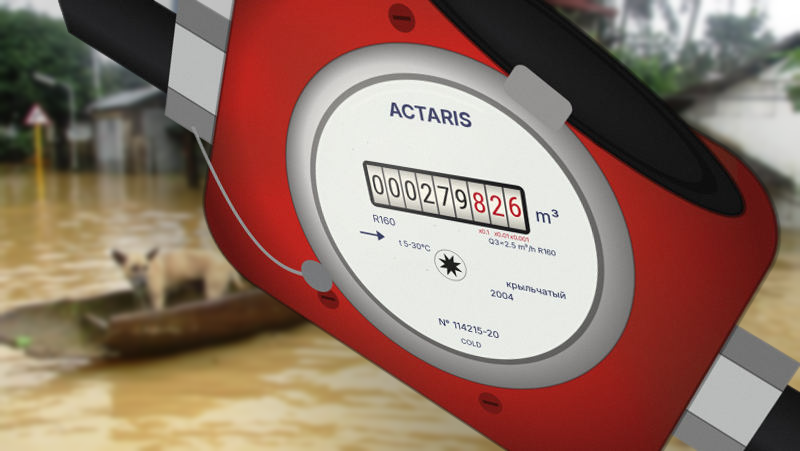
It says 279.826 m³
